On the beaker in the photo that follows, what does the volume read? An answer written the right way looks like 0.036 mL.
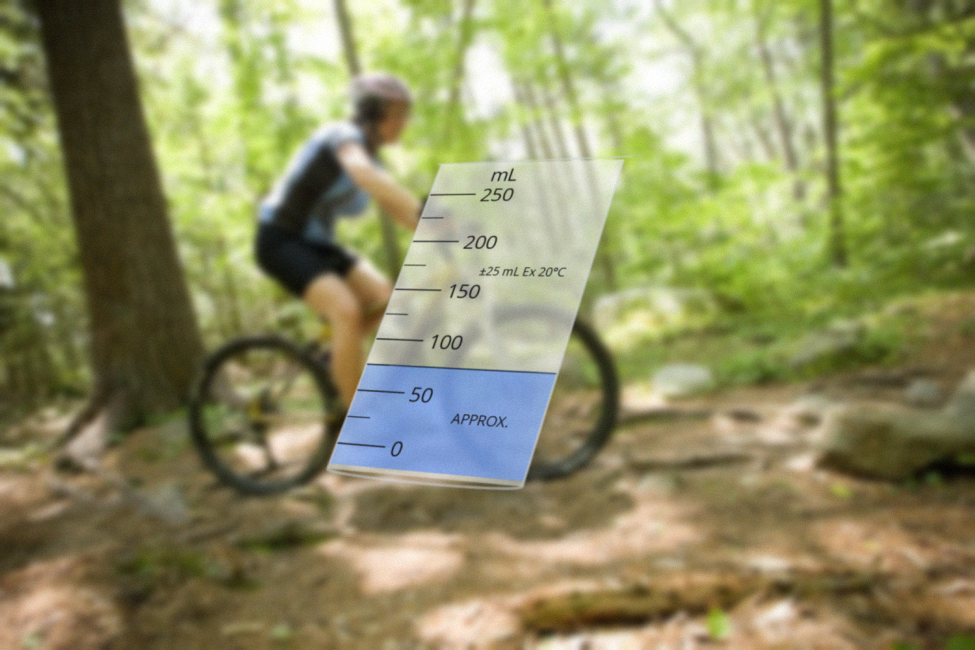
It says 75 mL
